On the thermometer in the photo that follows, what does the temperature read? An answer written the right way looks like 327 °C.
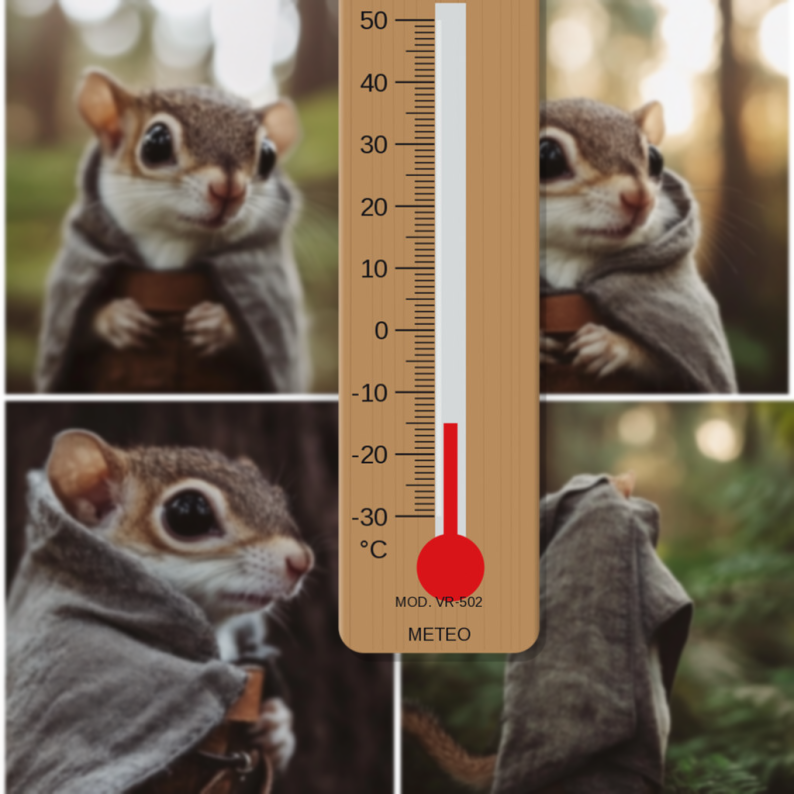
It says -15 °C
